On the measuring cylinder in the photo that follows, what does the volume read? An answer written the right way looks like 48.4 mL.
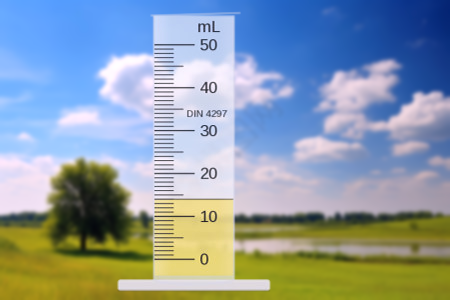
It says 14 mL
